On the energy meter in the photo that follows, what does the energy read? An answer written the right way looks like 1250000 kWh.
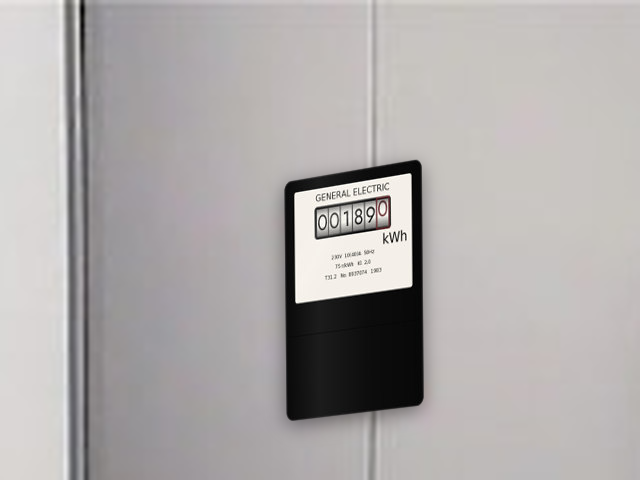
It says 189.0 kWh
